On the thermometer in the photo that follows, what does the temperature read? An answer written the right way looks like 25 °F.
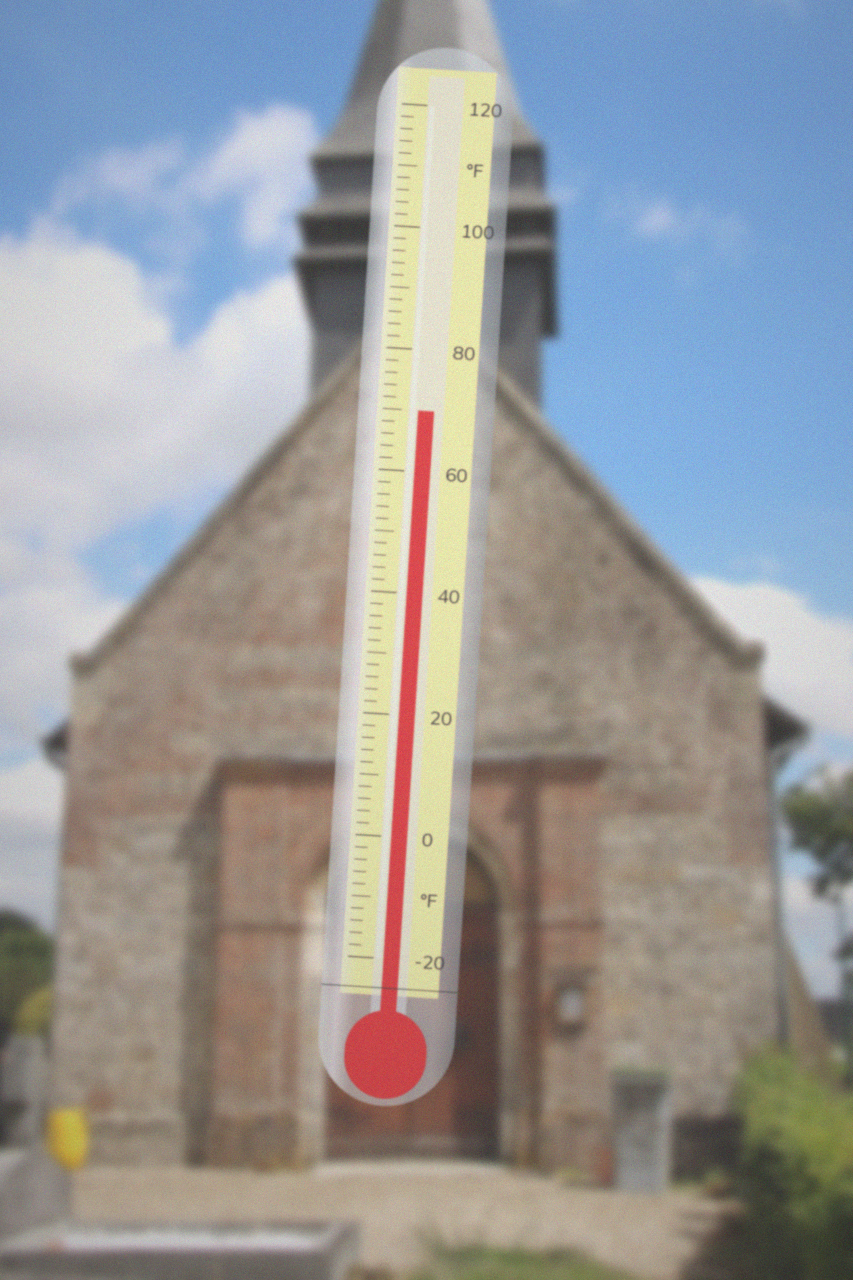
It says 70 °F
